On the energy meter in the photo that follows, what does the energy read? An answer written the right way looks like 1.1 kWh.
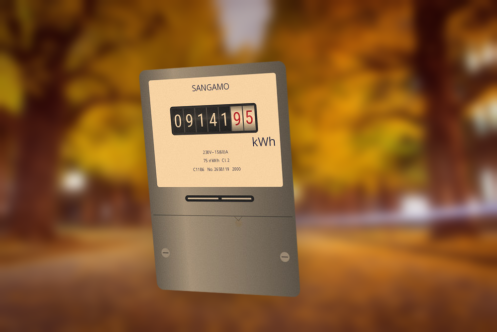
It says 9141.95 kWh
